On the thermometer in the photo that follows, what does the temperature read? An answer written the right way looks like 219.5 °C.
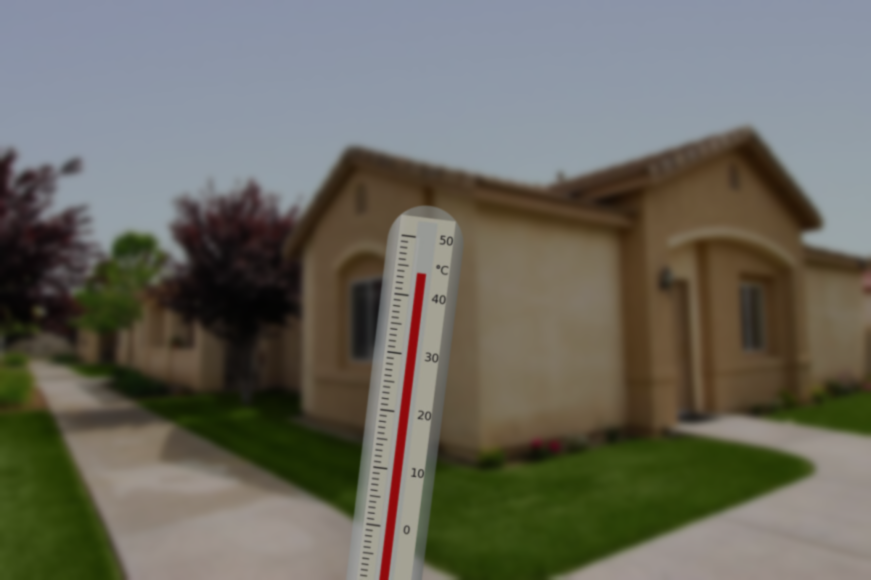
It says 44 °C
